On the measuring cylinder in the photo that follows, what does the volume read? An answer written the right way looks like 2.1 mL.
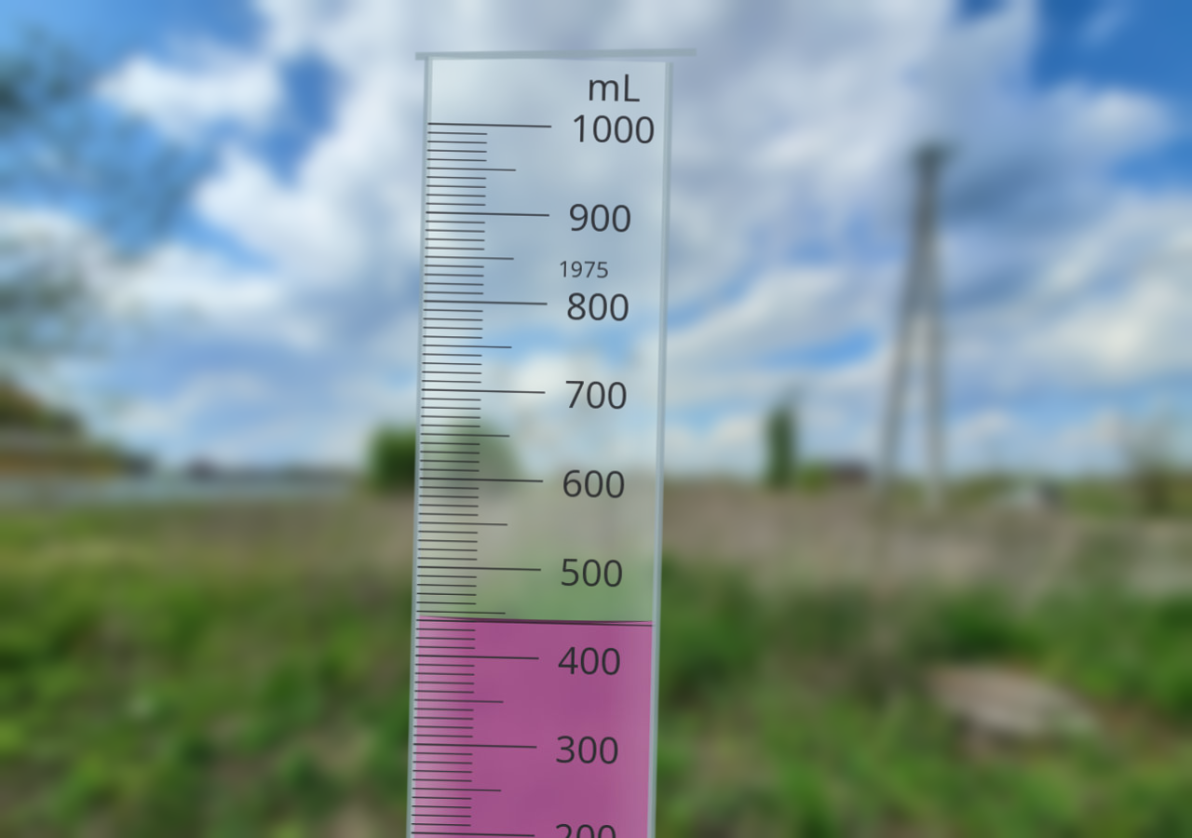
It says 440 mL
